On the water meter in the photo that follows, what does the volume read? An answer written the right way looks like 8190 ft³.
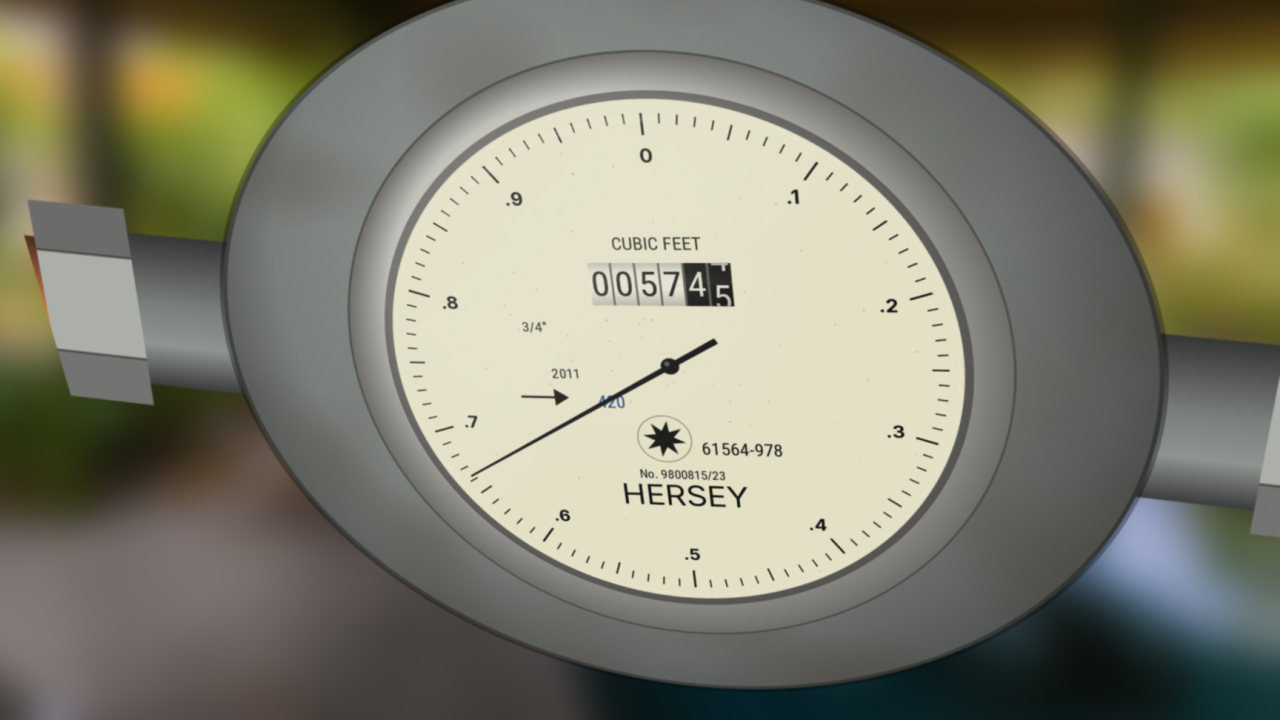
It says 5744.66 ft³
